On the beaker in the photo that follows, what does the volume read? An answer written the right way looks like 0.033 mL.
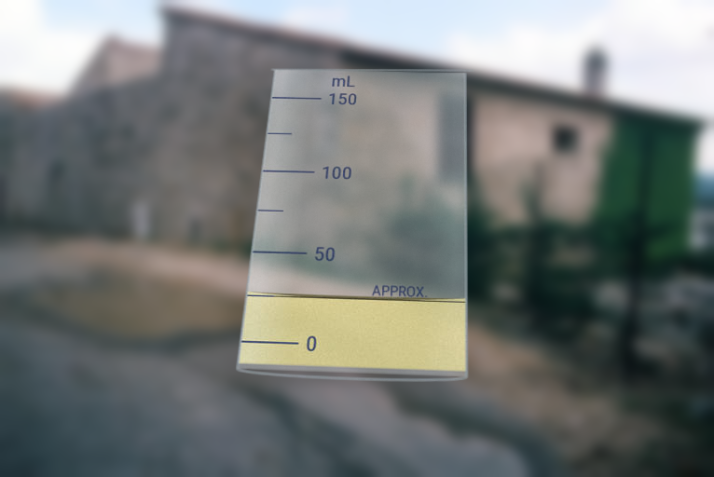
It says 25 mL
